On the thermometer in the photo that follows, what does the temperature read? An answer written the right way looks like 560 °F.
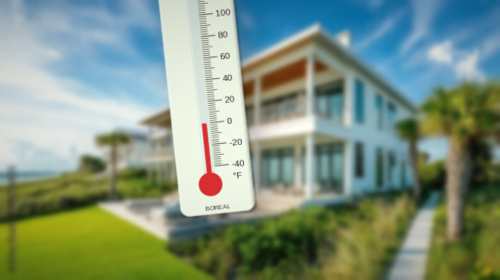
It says 0 °F
